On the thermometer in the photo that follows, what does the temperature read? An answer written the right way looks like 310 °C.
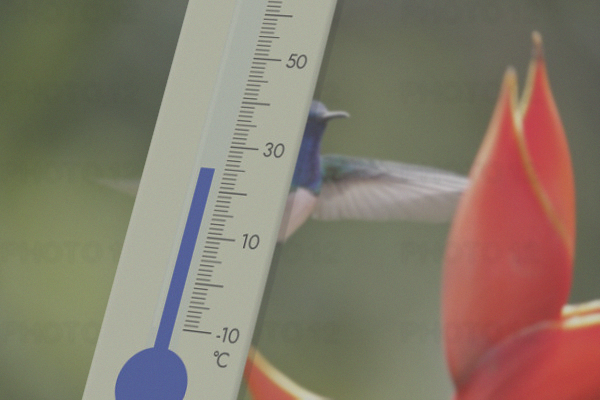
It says 25 °C
